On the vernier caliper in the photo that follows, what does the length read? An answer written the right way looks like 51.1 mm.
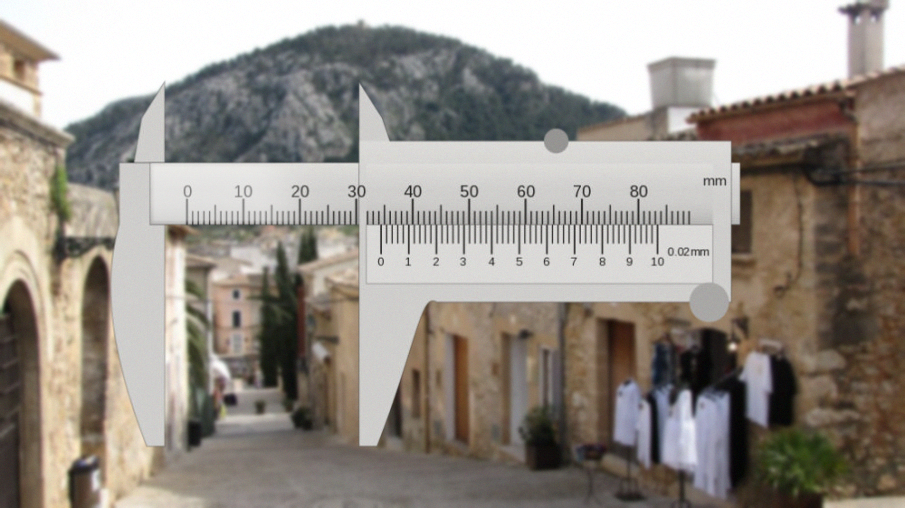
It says 34.4 mm
